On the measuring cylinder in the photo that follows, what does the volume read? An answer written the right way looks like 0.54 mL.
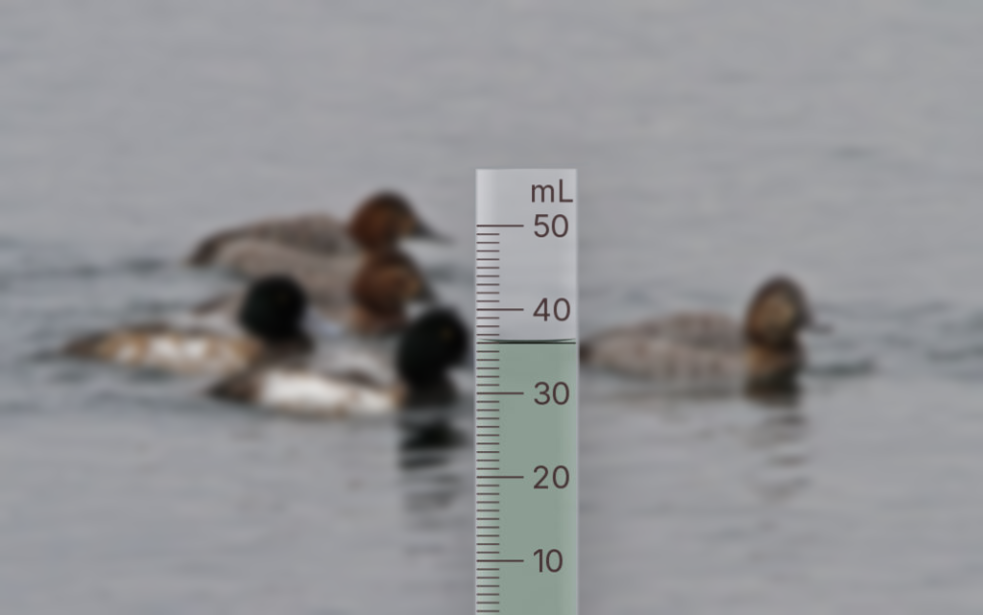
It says 36 mL
